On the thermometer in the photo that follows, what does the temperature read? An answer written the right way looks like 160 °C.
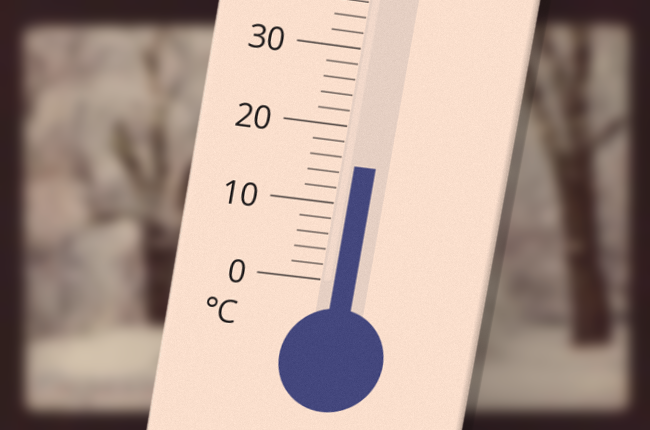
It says 15 °C
